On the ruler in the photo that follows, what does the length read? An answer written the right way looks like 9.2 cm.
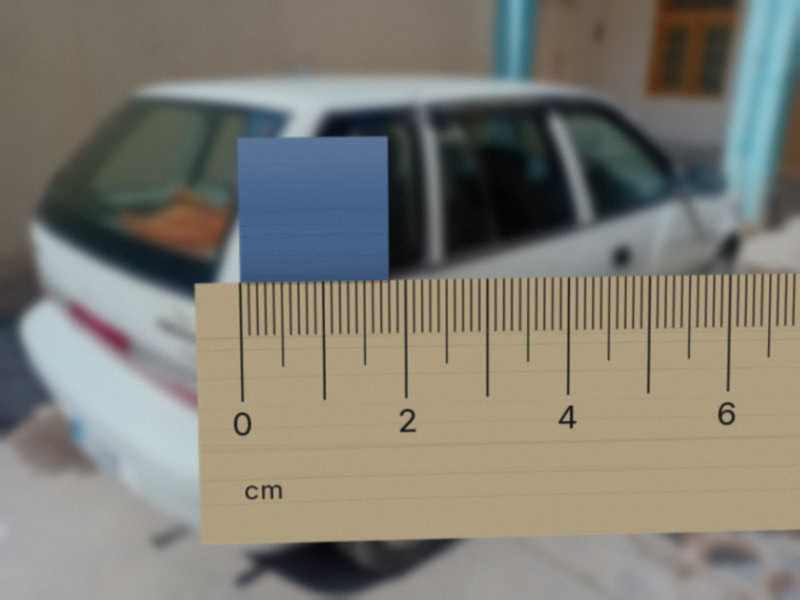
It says 1.8 cm
